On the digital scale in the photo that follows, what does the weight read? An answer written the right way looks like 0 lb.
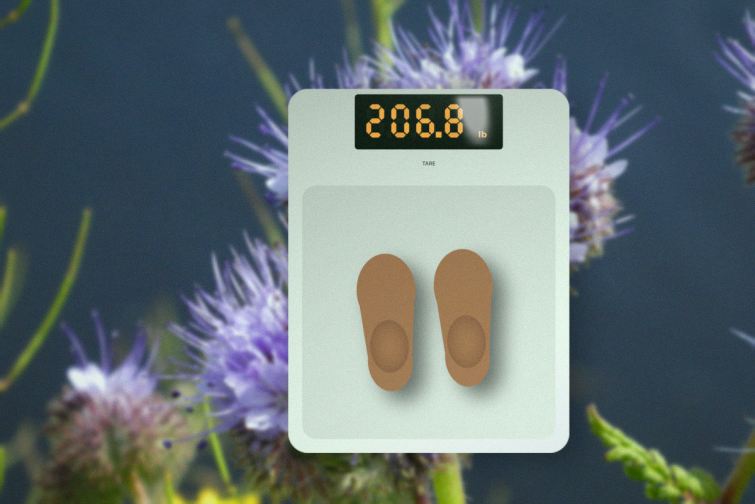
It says 206.8 lb
